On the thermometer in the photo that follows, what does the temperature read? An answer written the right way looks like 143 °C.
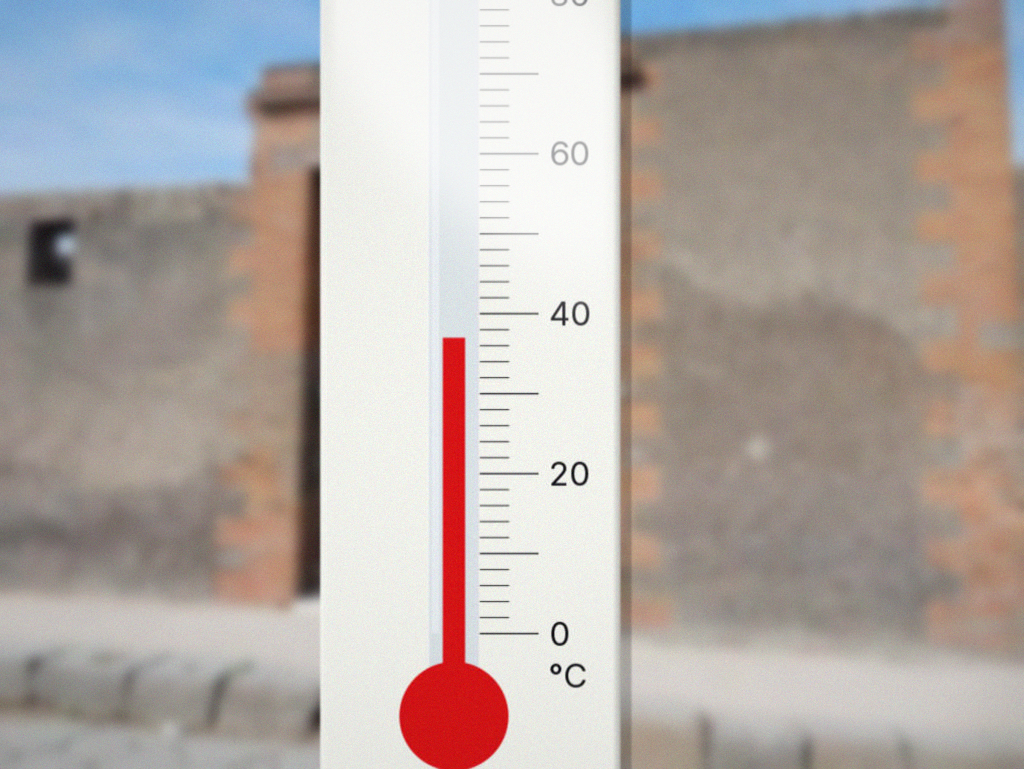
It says 37 °C
